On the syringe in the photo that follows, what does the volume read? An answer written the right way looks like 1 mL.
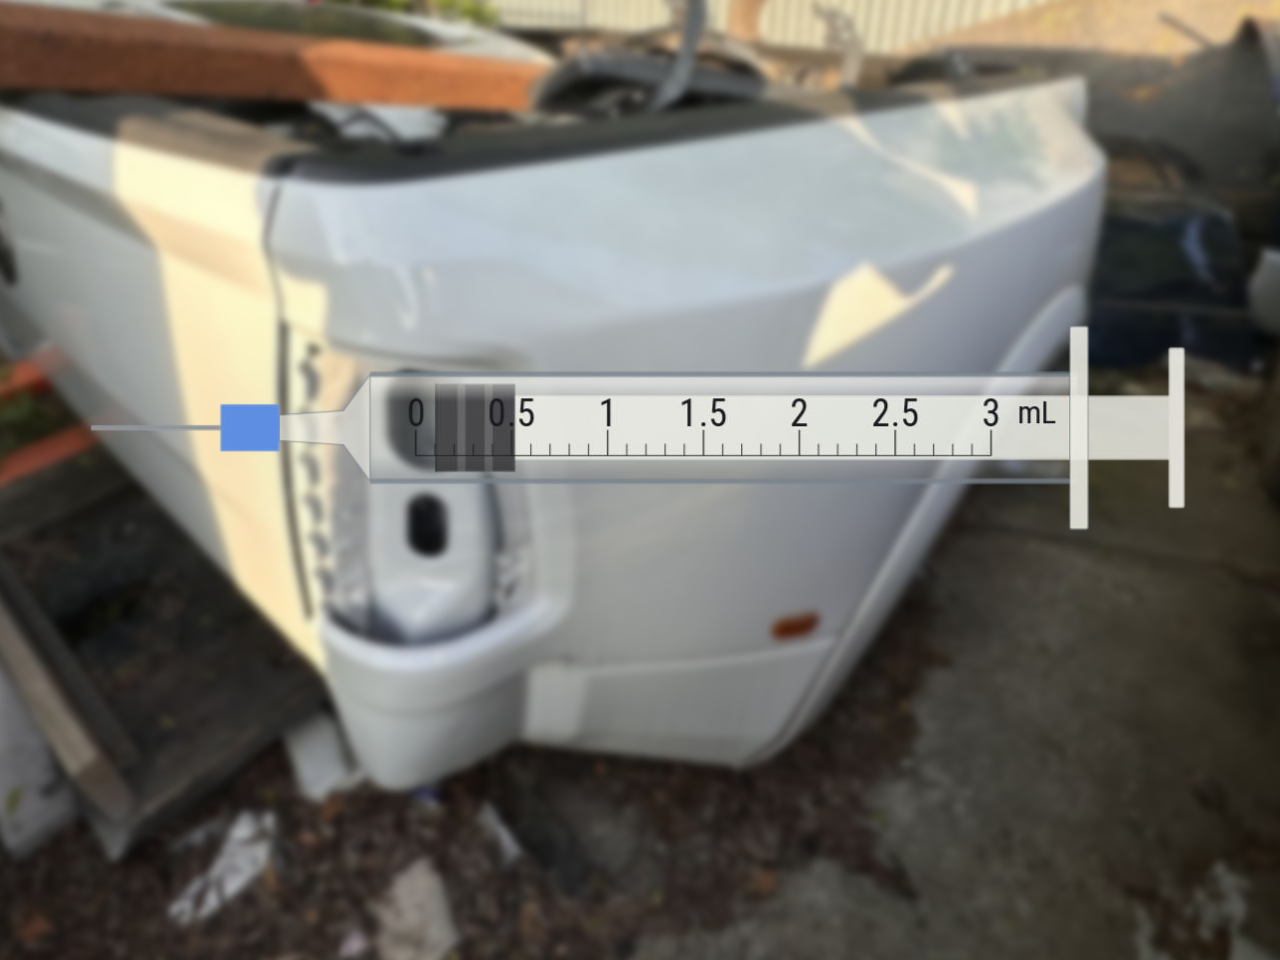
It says 0.1 mL
